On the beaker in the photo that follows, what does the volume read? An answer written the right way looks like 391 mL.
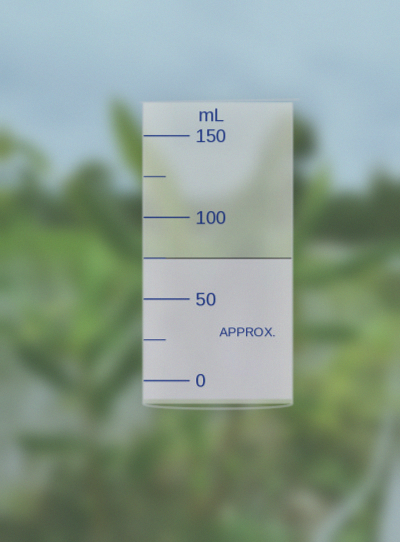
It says 75 mL
